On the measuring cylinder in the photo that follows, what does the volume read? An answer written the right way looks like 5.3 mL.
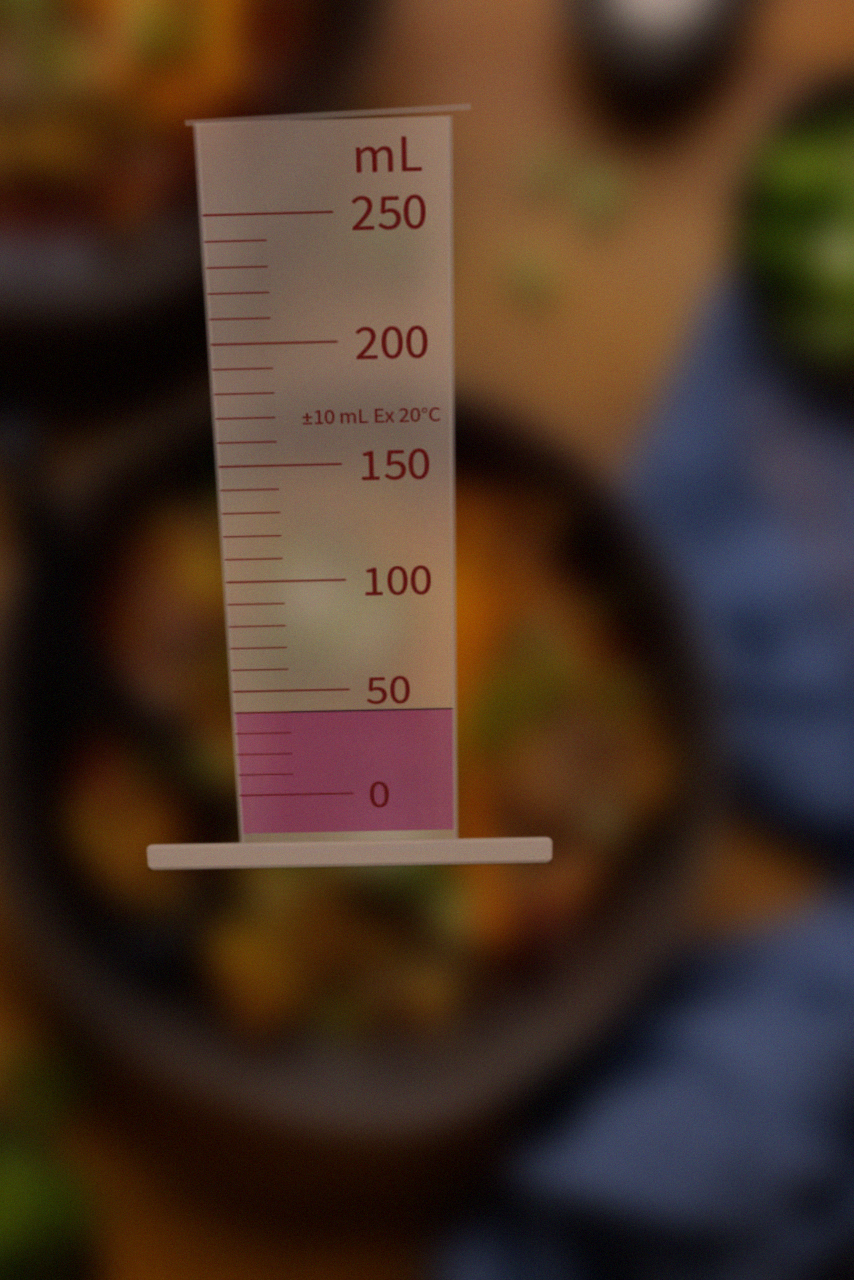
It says 40 mL
